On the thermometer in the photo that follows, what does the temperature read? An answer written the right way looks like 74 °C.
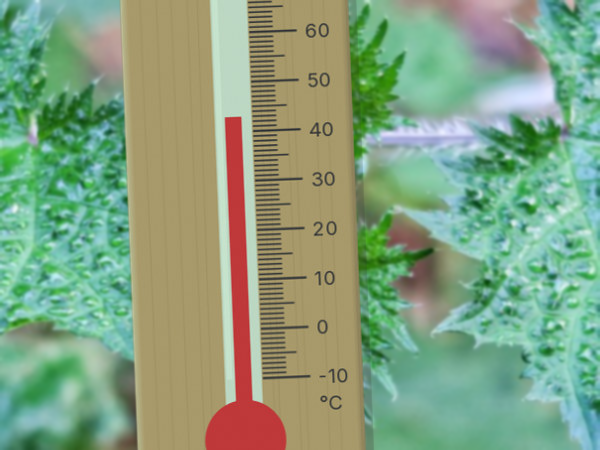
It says 43 °C
